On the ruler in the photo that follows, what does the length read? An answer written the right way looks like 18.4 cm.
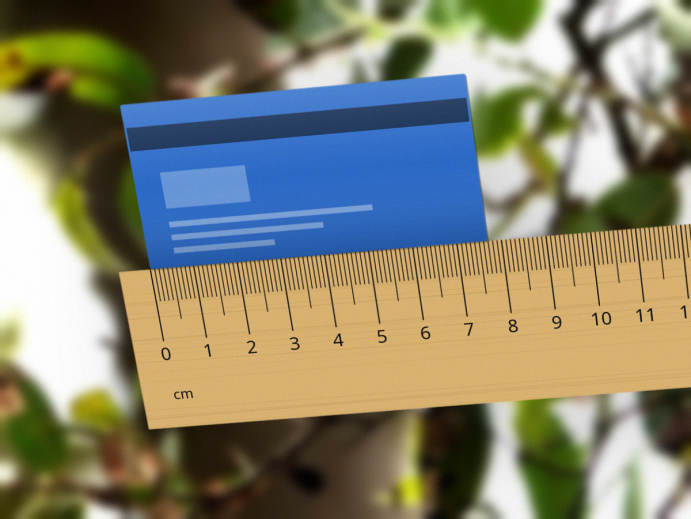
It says 7.7 cm
